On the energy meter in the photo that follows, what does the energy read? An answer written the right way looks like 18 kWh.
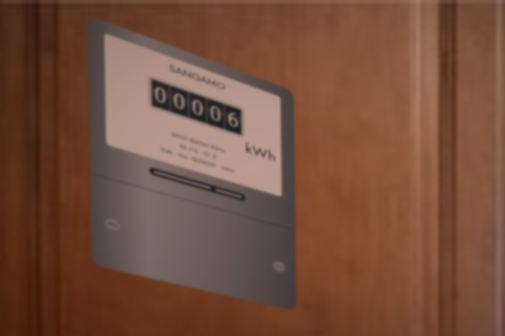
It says 6 kWh
